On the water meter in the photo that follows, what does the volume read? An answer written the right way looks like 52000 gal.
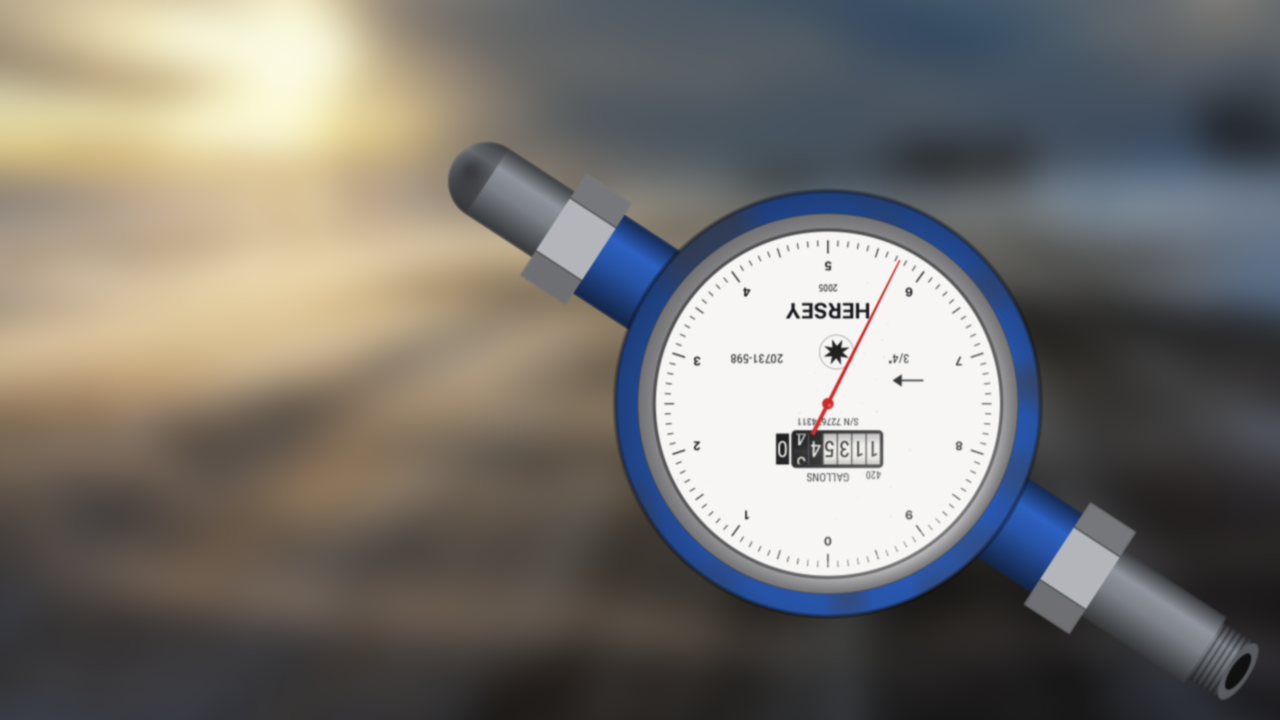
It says 1135435.7 gal
